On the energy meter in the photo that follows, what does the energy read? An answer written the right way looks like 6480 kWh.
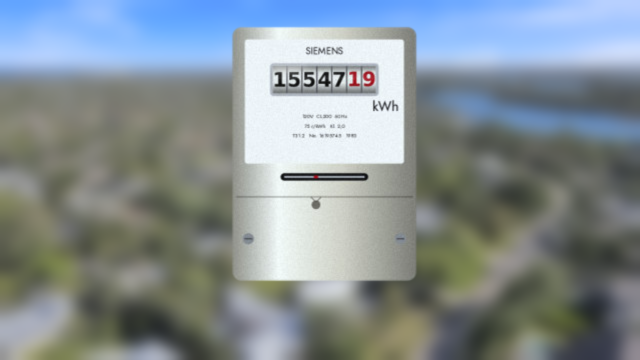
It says 15547.19 kWh
